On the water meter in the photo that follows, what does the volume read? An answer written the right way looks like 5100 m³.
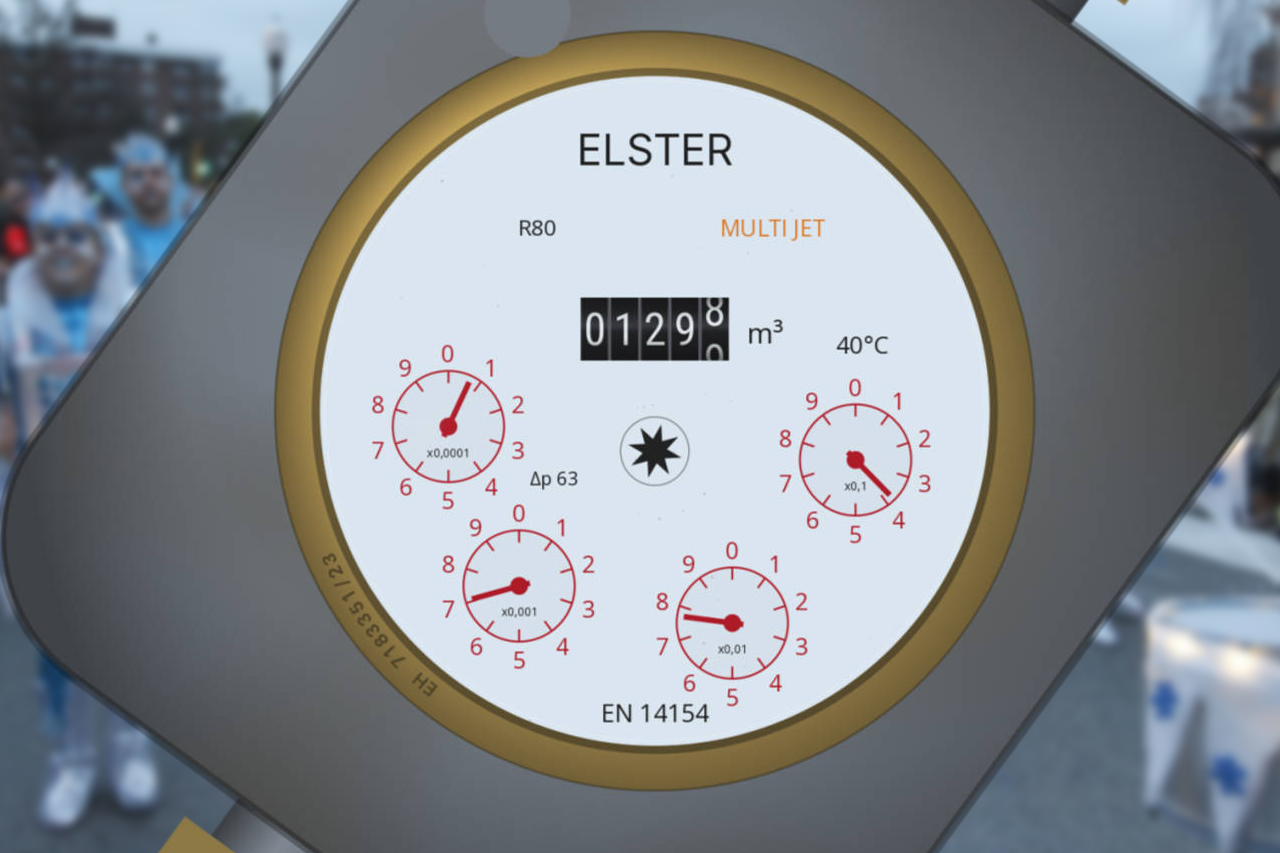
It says 1298.3770 m³
